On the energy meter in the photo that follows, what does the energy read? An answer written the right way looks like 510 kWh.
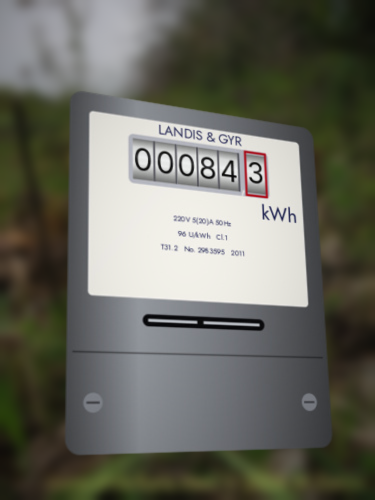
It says 84.3 kWh
